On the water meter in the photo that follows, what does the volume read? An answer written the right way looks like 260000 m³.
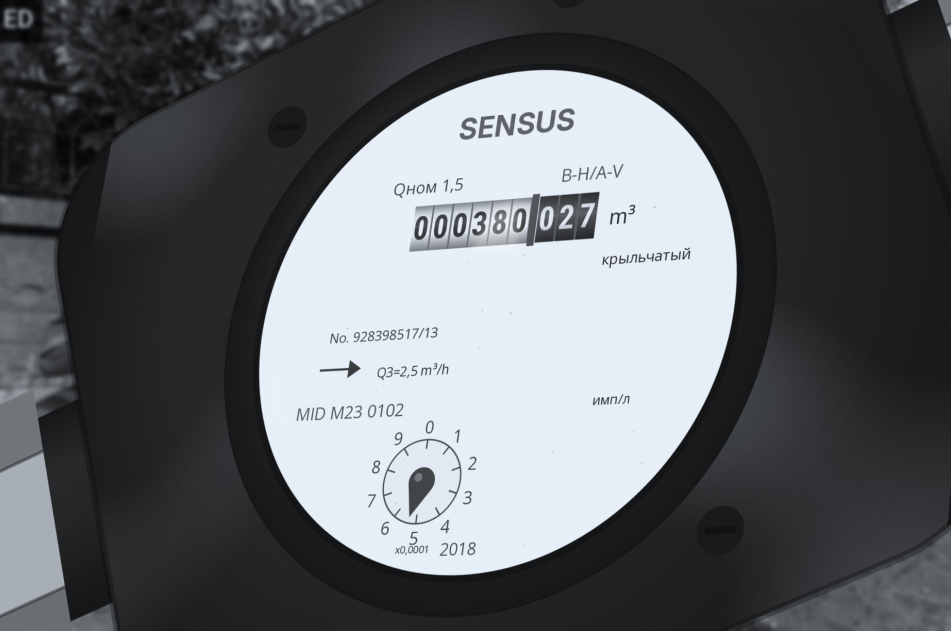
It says 380.0275 m³
